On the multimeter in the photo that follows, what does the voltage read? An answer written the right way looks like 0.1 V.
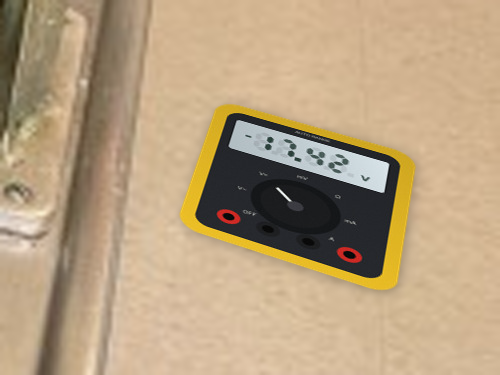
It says -17.42 V
